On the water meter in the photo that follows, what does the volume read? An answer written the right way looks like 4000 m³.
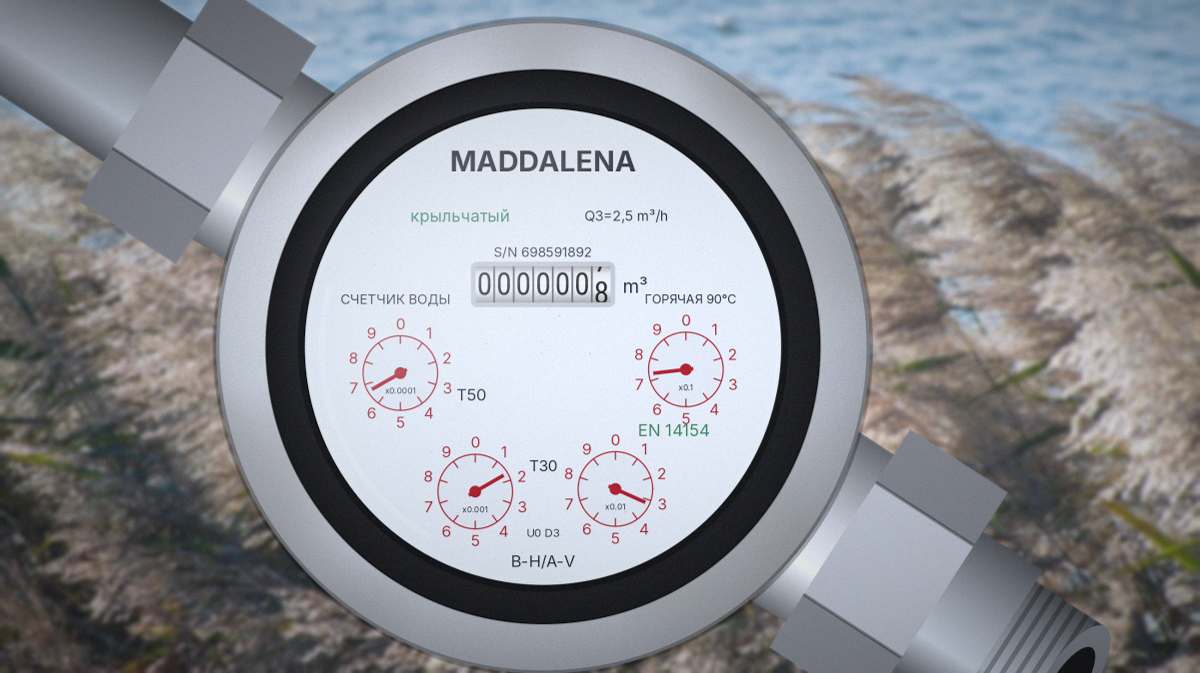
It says 7.7316 m³
